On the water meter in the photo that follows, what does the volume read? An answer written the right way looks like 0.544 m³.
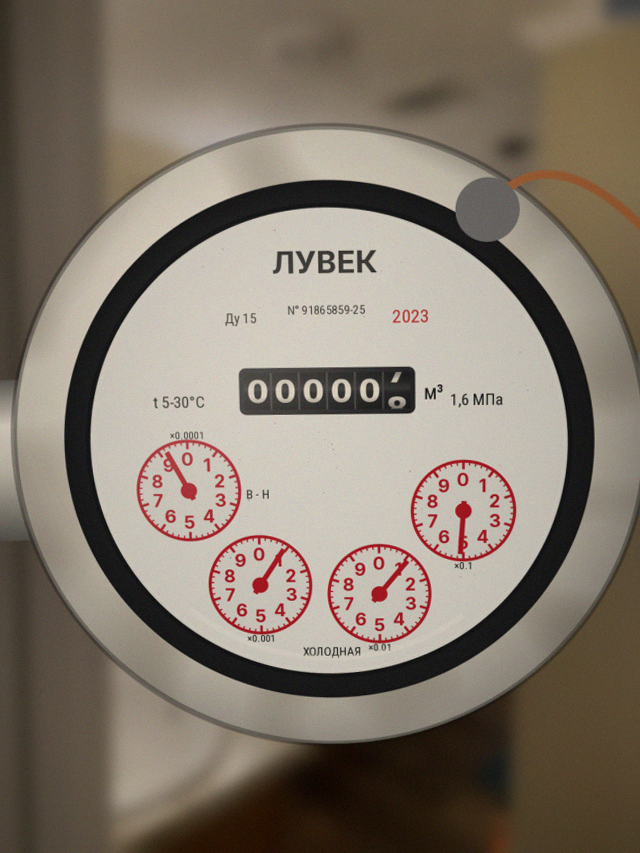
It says 7.5109 m³
